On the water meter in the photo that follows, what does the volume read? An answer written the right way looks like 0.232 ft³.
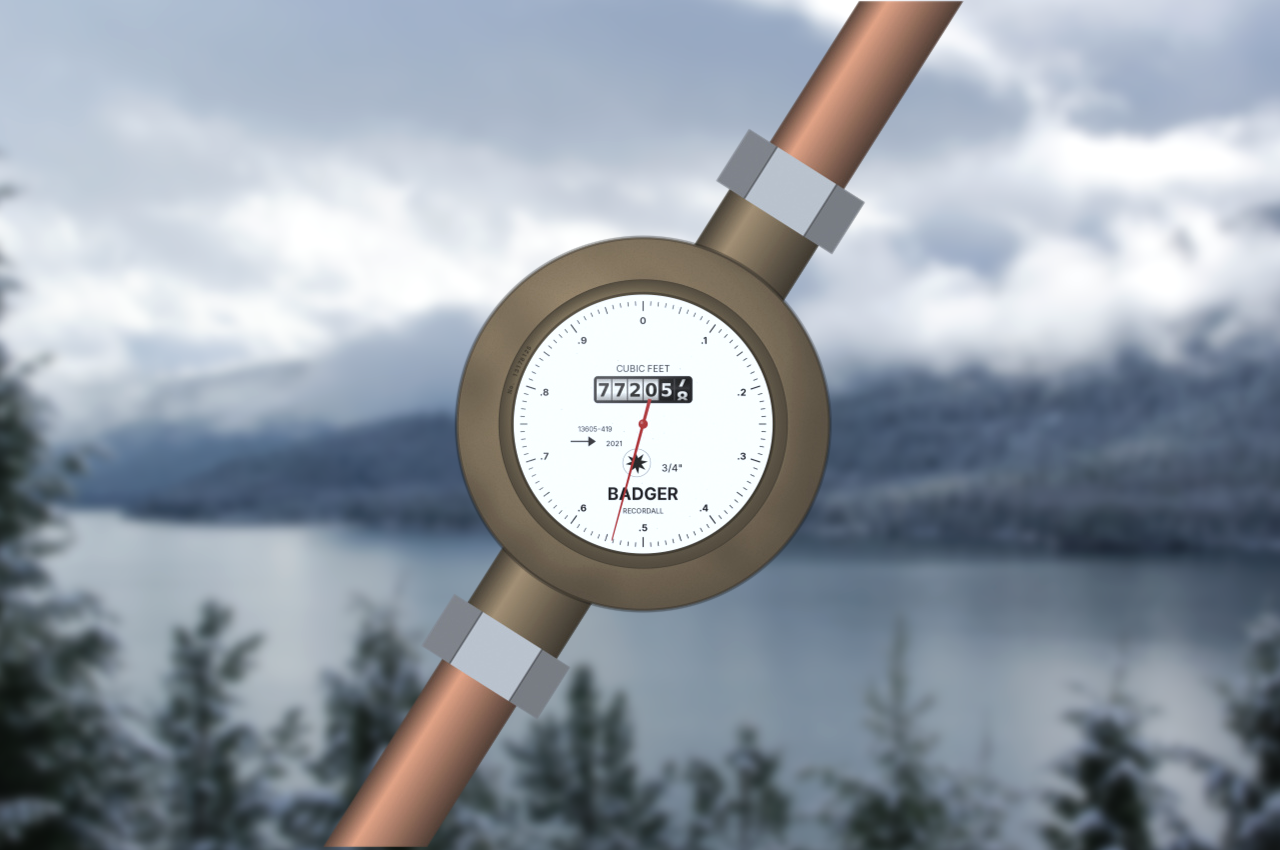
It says 772057.54 ft³
